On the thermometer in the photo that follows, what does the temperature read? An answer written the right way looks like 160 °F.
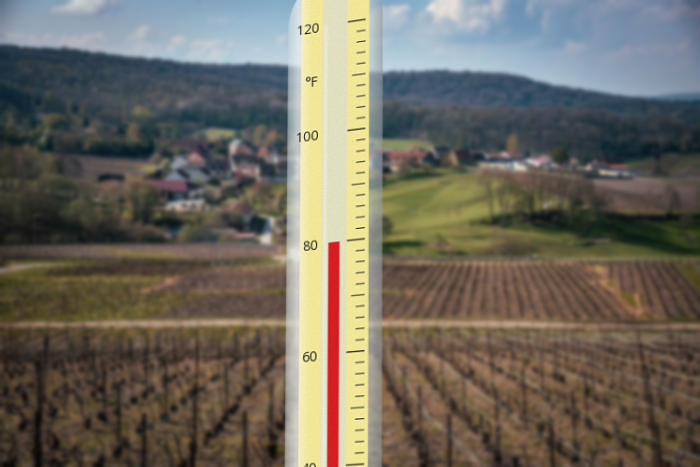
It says 80 °F
